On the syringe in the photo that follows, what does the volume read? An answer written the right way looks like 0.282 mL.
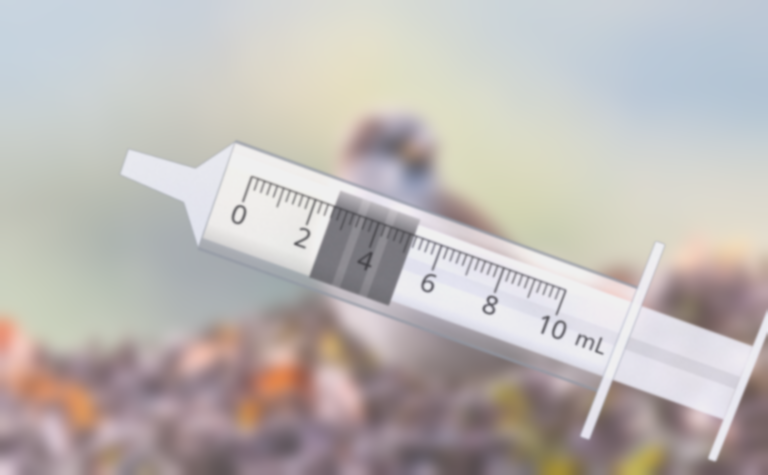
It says 2.6 mL
